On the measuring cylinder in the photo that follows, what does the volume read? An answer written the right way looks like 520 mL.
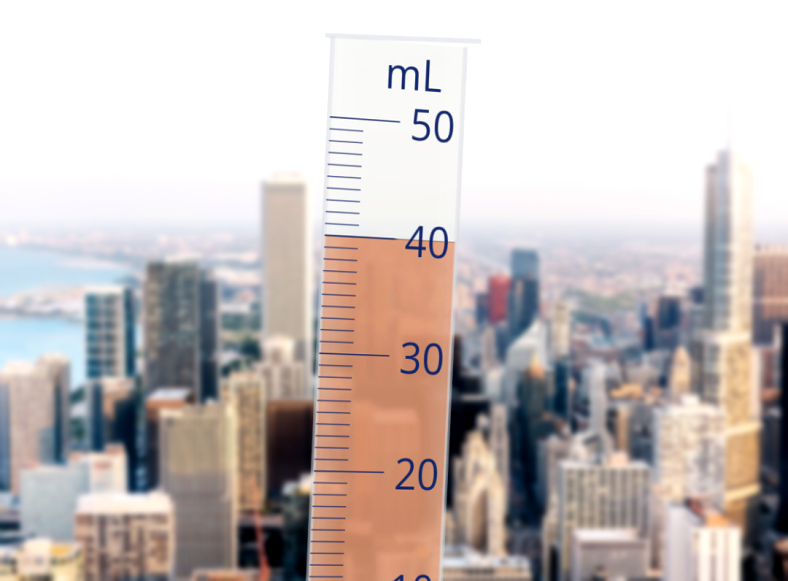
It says 40 mL
